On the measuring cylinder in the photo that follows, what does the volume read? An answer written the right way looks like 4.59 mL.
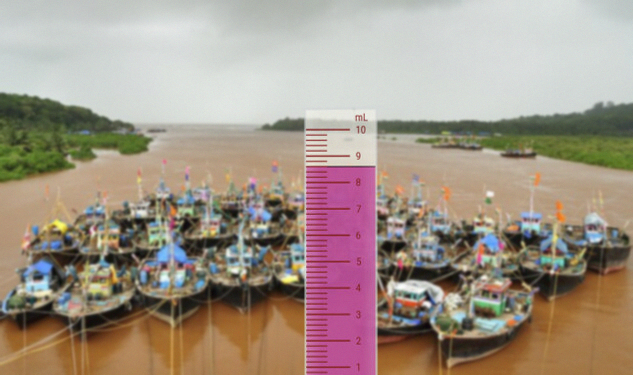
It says 8.6 mL
